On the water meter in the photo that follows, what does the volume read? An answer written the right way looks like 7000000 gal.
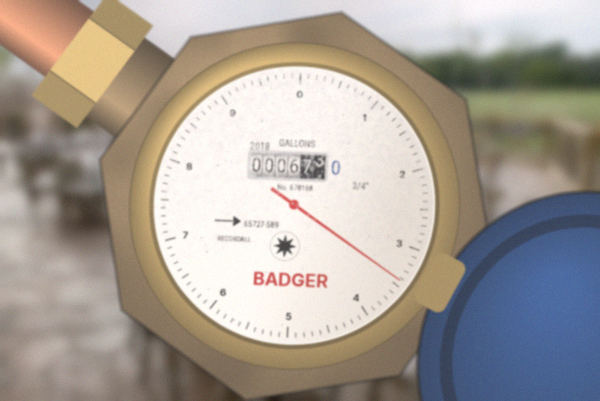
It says 6733.4 gal
